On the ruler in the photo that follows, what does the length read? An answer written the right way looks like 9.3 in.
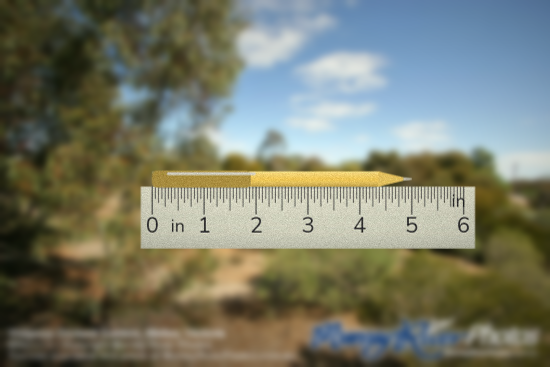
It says 5 in
